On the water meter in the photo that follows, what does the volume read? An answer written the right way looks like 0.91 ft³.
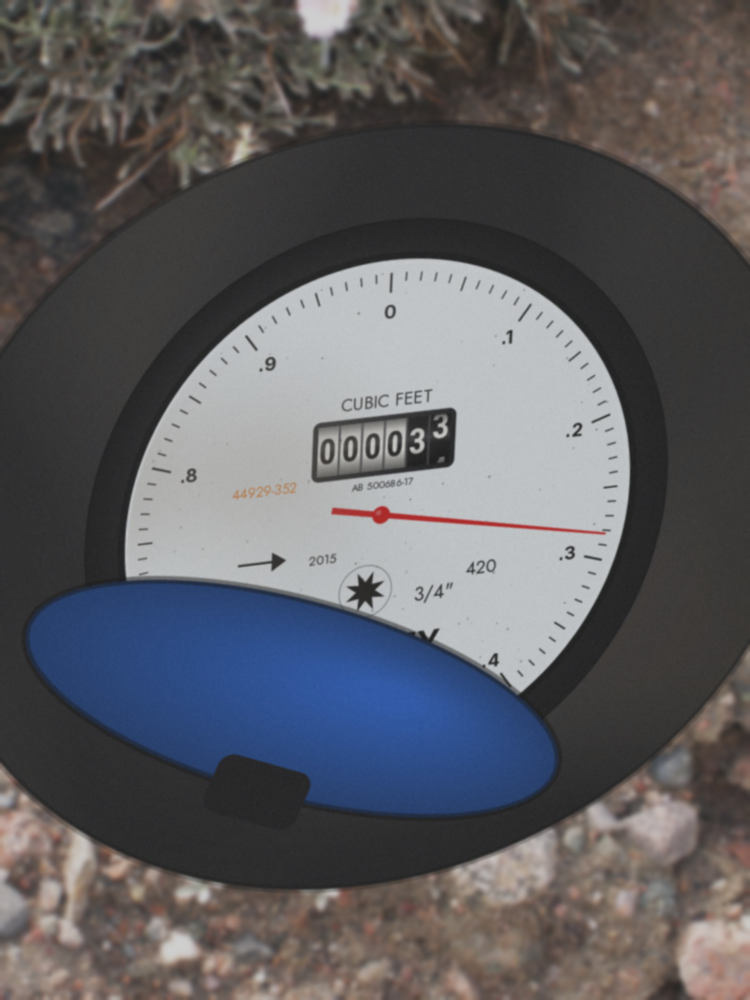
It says 33.28 ft³
